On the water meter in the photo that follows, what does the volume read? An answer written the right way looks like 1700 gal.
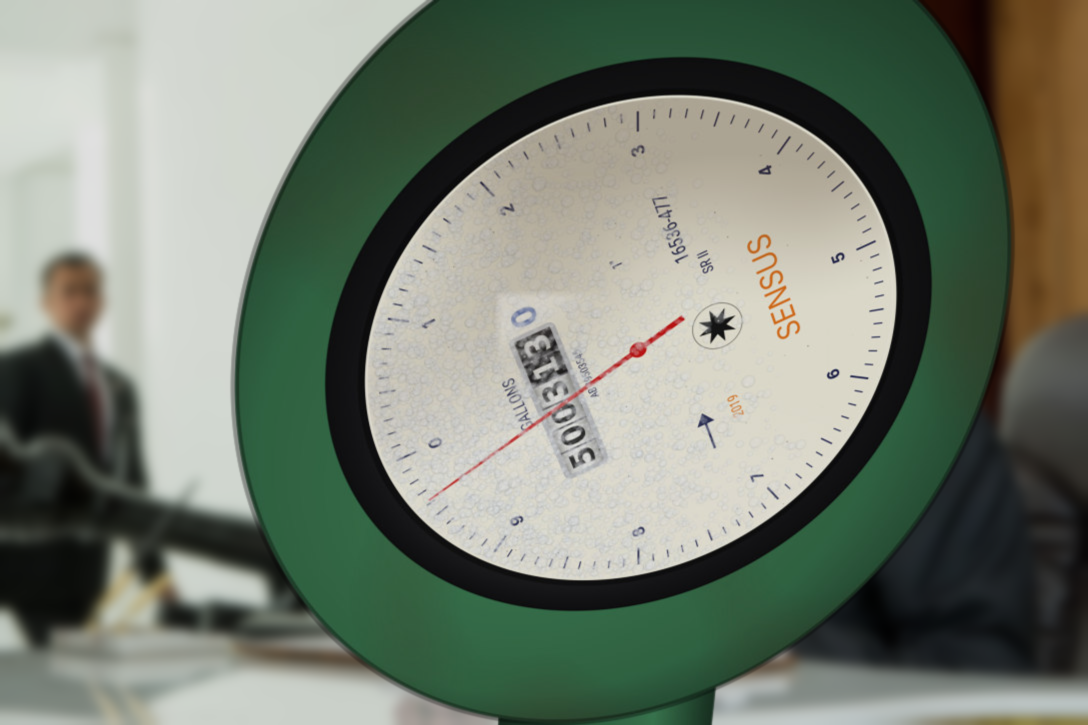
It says 5003129.6 gal
